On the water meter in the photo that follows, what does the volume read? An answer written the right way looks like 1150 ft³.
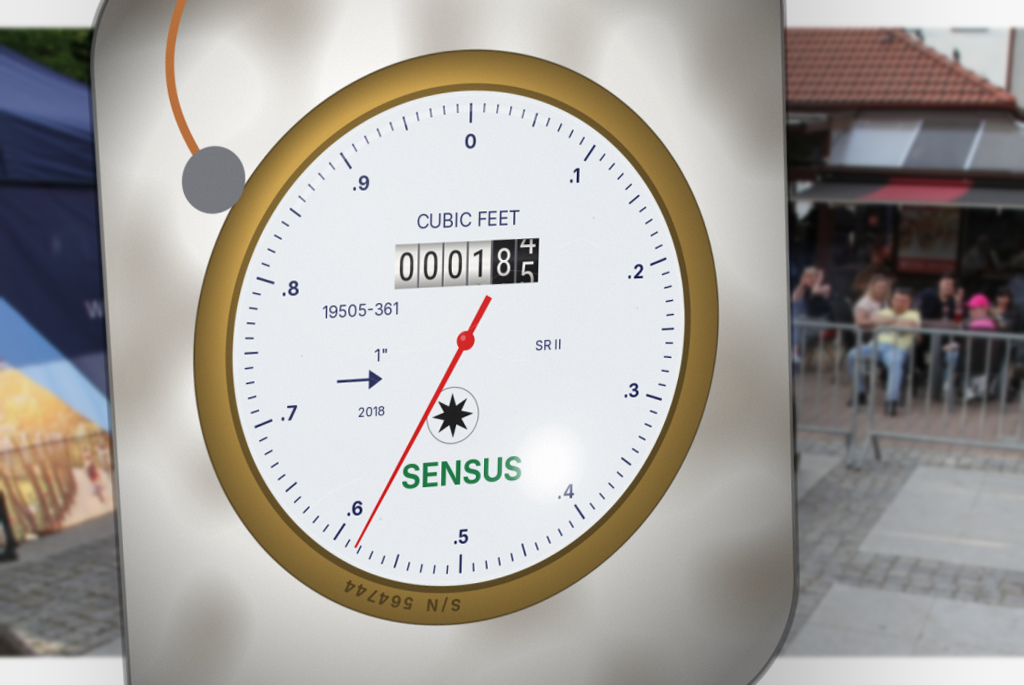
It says 184.58 ft³
